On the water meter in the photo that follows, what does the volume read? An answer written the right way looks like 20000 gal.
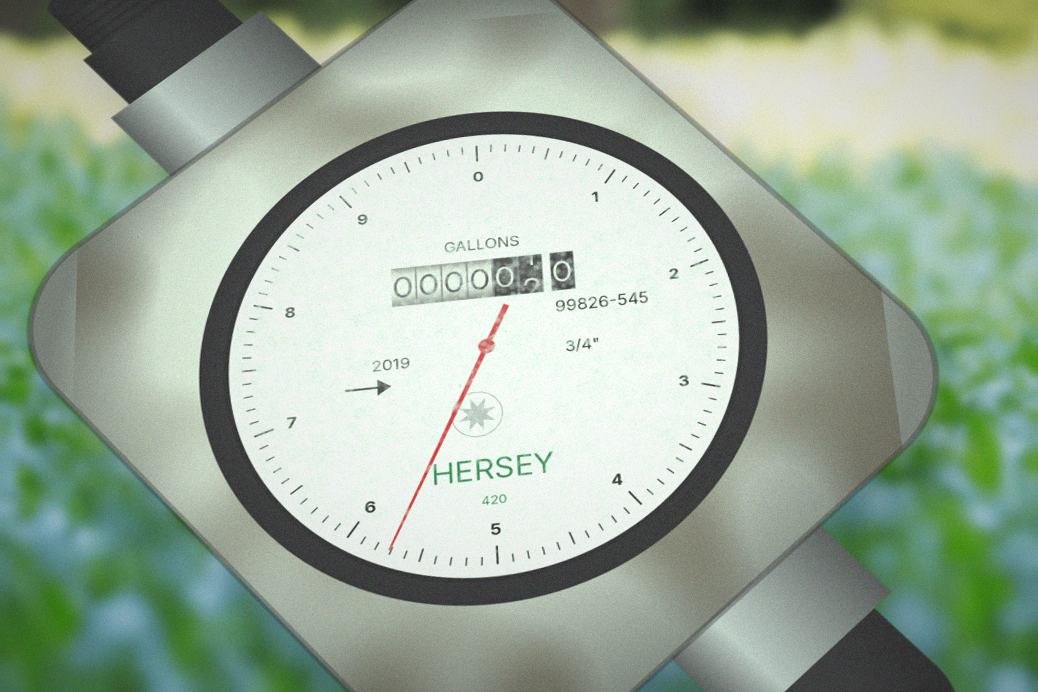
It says 15.7 gal
